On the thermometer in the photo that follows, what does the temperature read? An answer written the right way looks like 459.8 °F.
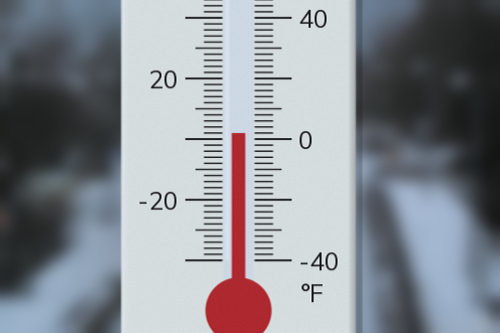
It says 2 °F
